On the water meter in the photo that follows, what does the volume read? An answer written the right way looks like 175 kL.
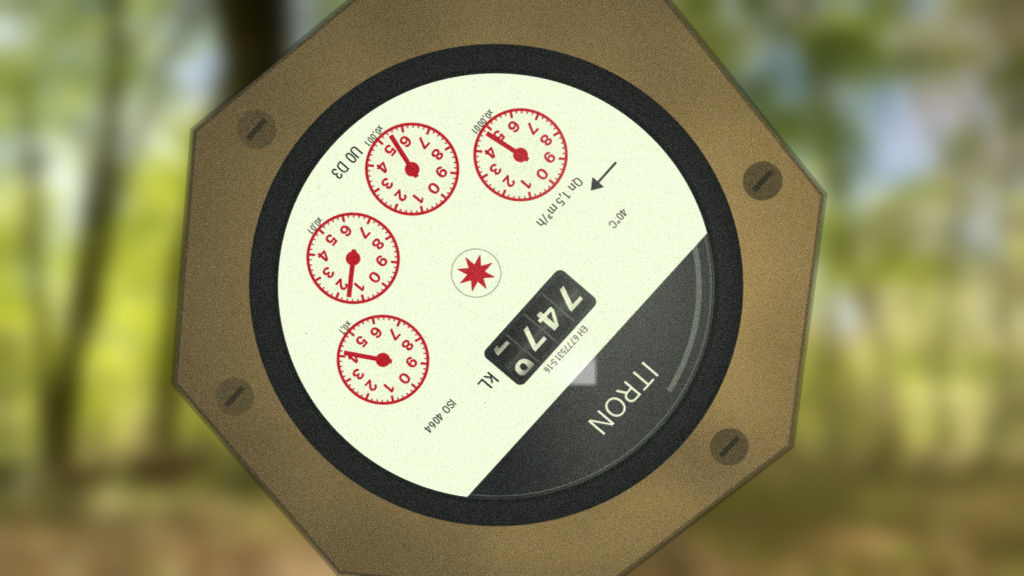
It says 7476.4154 kL
